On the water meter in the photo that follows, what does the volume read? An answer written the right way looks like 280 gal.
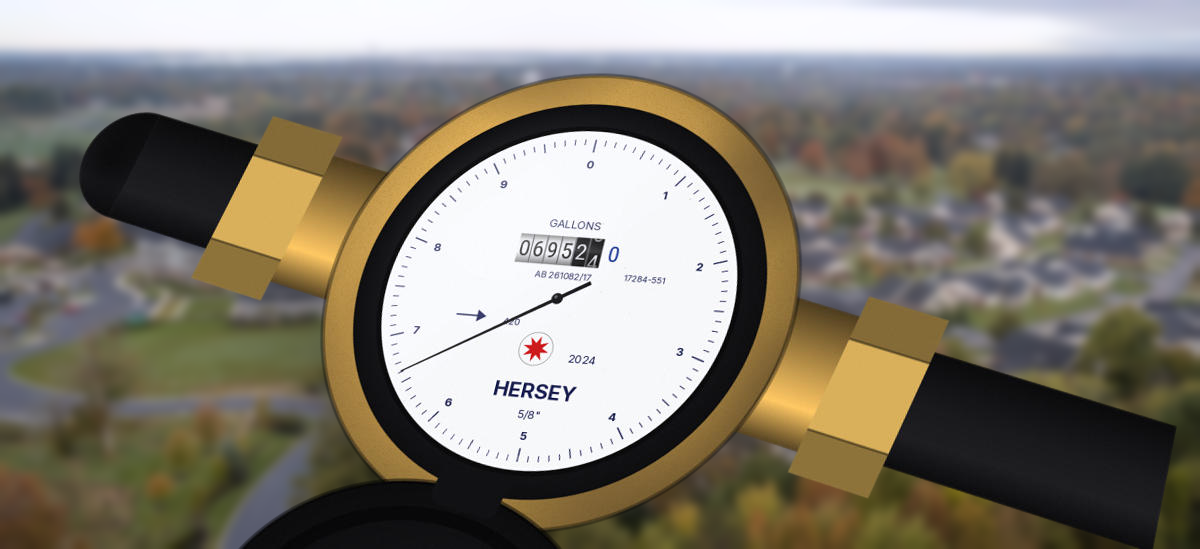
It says 695236.6 gal
